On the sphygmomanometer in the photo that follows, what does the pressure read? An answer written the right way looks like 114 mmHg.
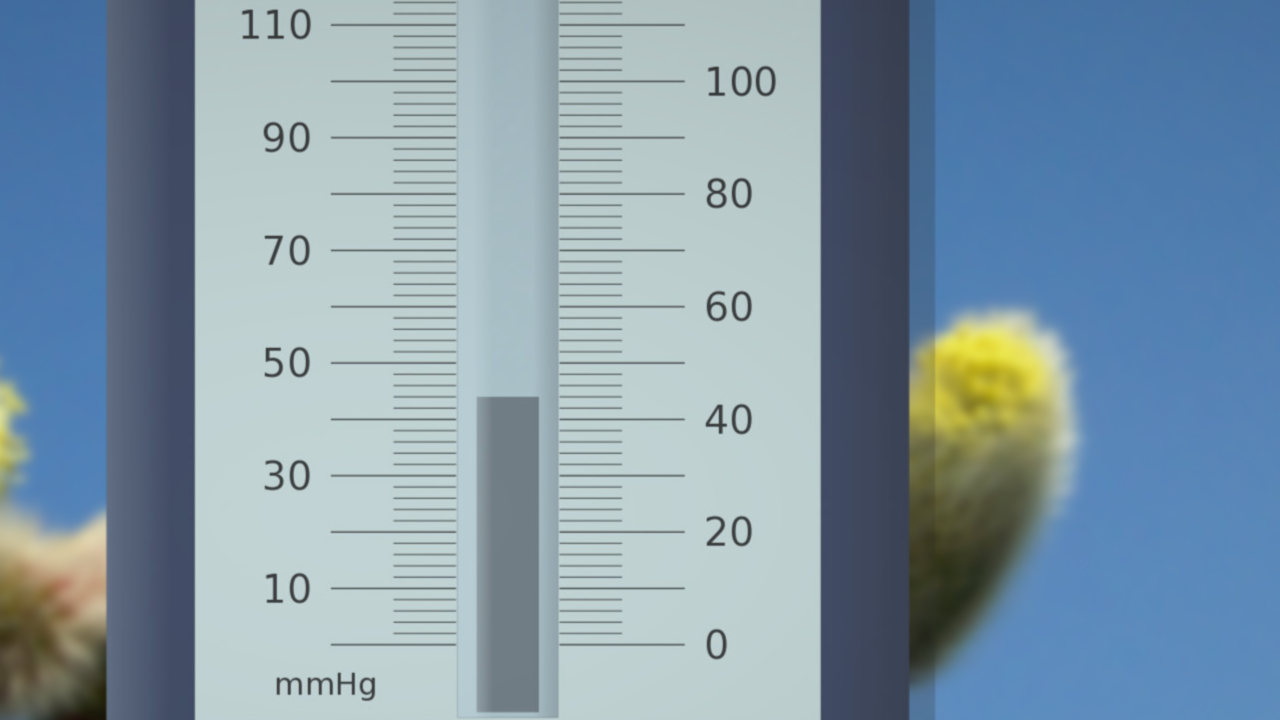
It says 44 mmHg
